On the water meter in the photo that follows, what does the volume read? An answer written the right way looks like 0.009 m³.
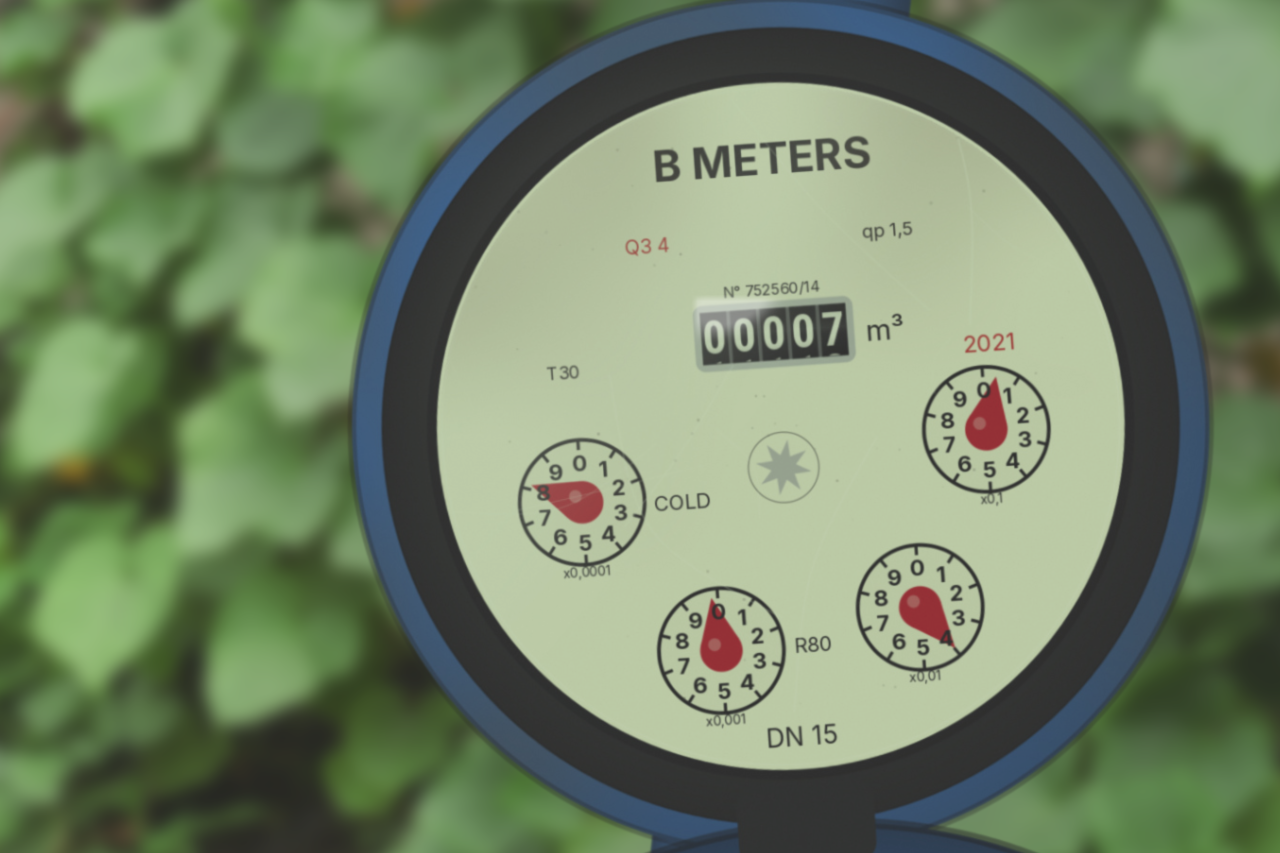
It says 7.0398 m³
